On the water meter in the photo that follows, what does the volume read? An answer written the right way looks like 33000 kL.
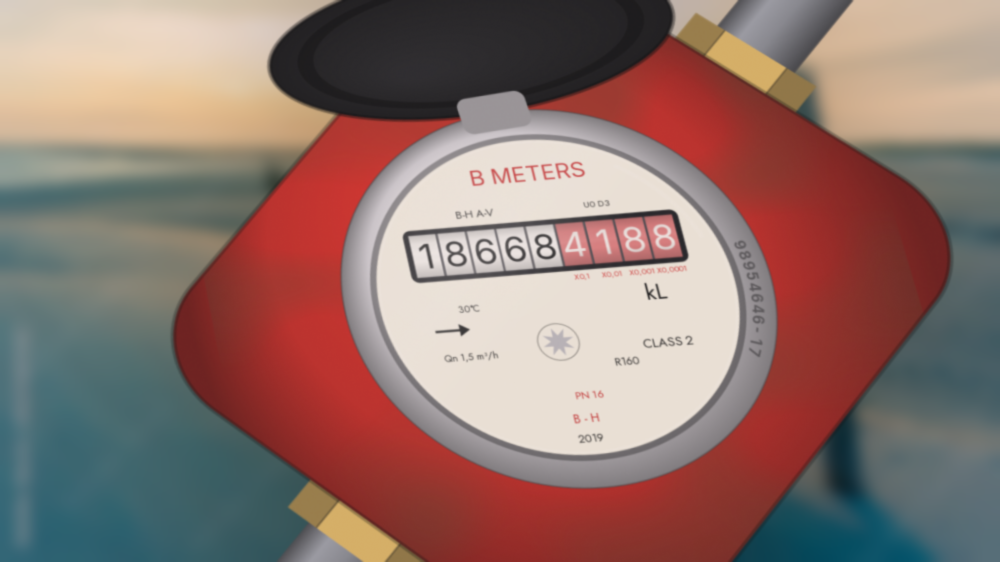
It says 18668.4188 kL
